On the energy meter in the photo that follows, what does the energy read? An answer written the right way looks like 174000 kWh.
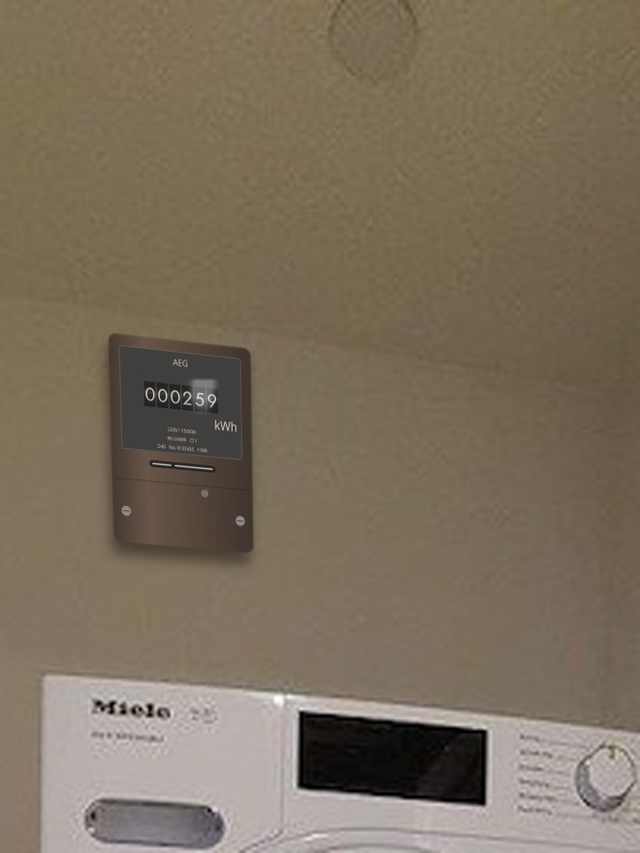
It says 259 kWh
